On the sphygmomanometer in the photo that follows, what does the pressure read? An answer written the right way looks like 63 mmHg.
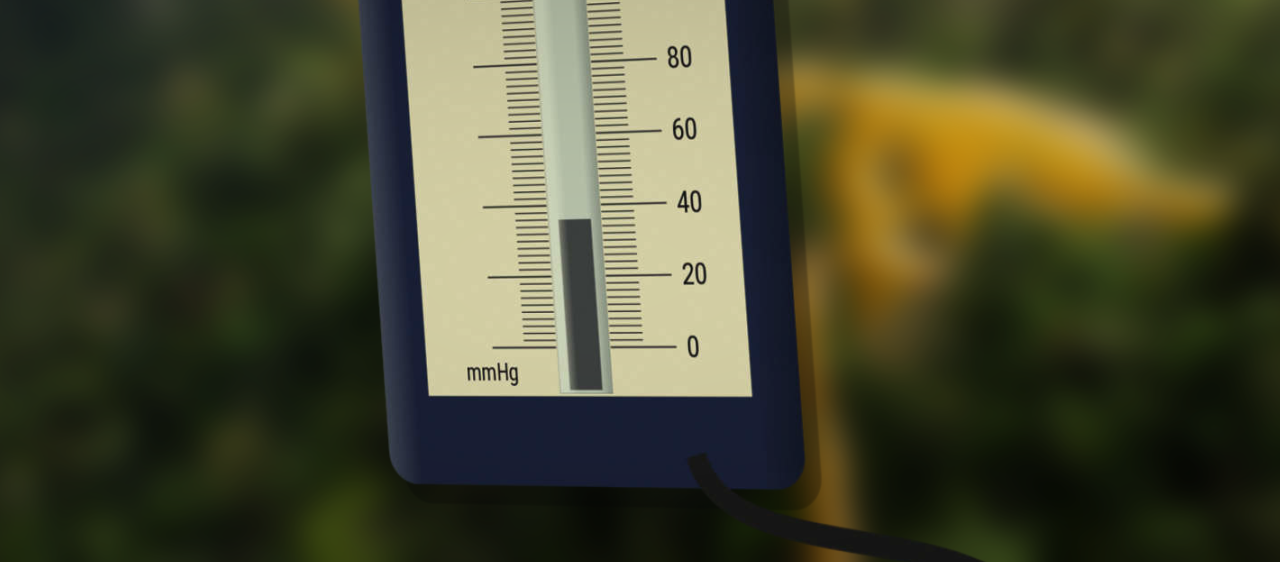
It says 36 mmHg
